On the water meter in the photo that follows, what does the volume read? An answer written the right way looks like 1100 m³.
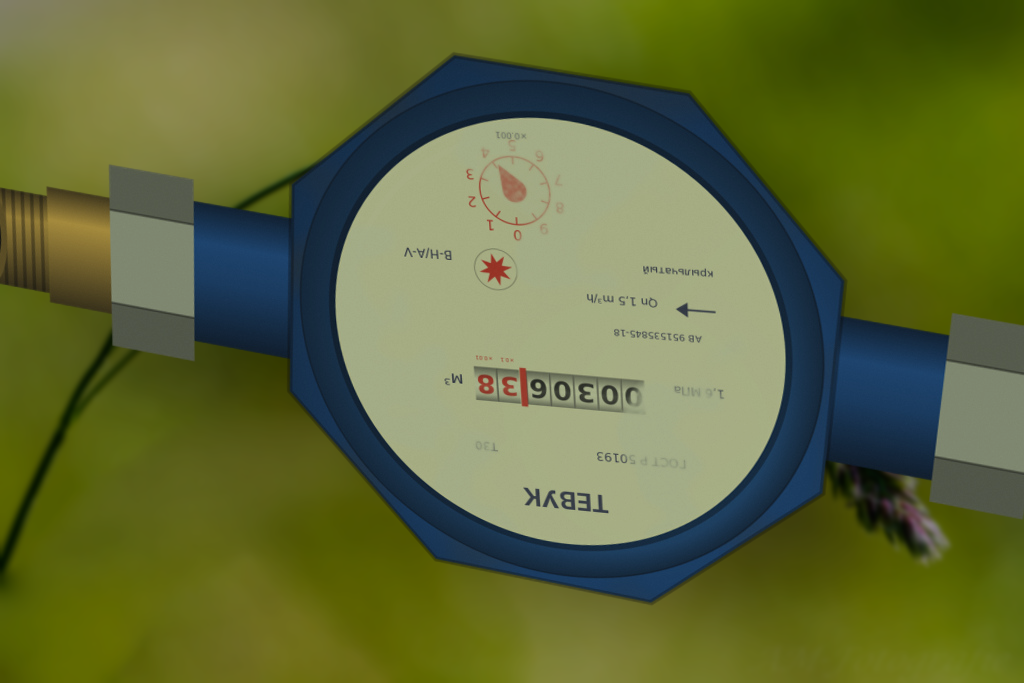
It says 306.384 m³
